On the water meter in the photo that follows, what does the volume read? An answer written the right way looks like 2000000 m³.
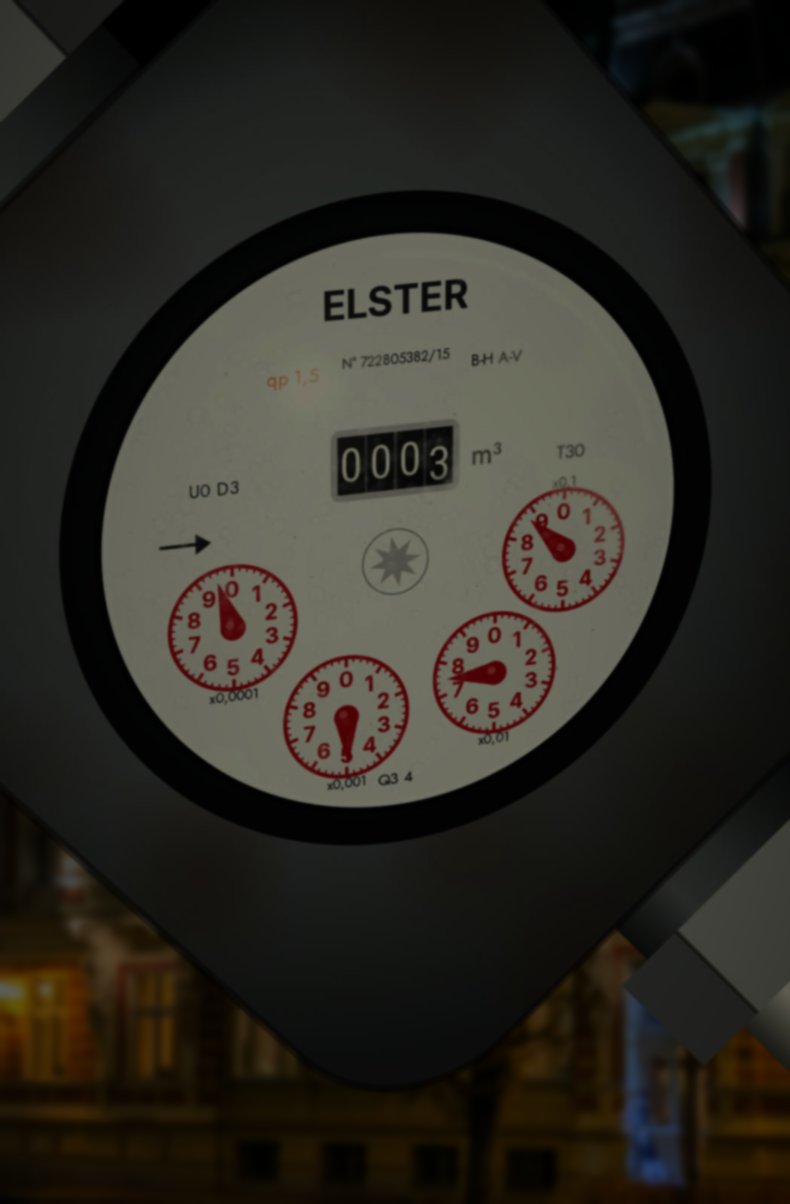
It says 2.8749 m³
